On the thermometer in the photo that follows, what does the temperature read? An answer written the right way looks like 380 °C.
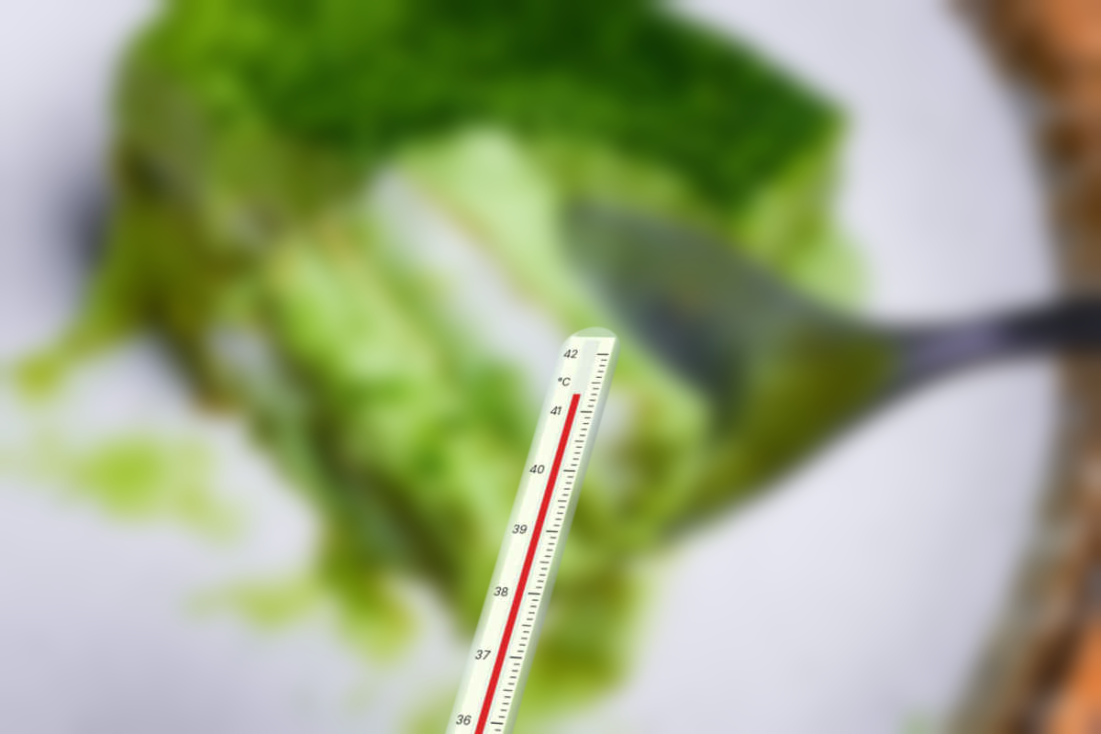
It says 41.3 °C
